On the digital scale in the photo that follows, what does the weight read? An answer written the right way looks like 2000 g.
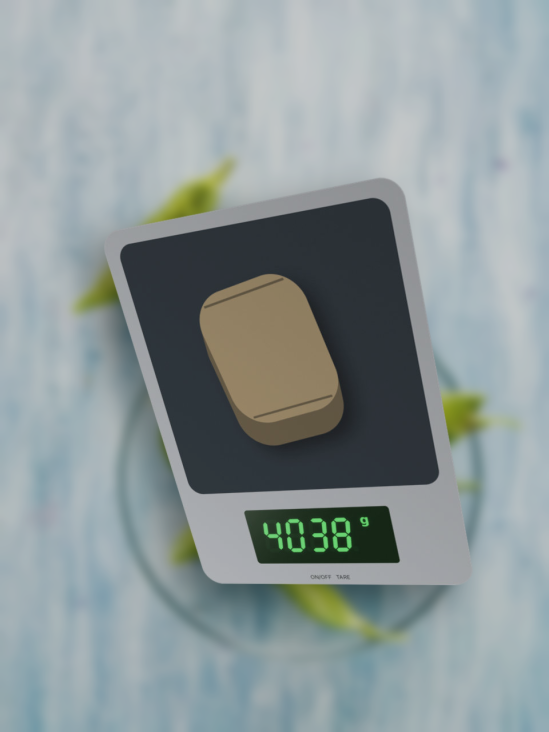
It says 4038 g
